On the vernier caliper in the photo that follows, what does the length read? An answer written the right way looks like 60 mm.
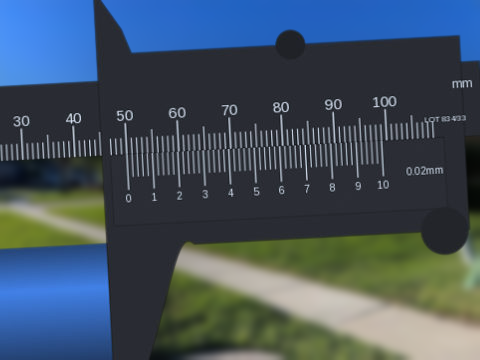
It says 50.0 mm
